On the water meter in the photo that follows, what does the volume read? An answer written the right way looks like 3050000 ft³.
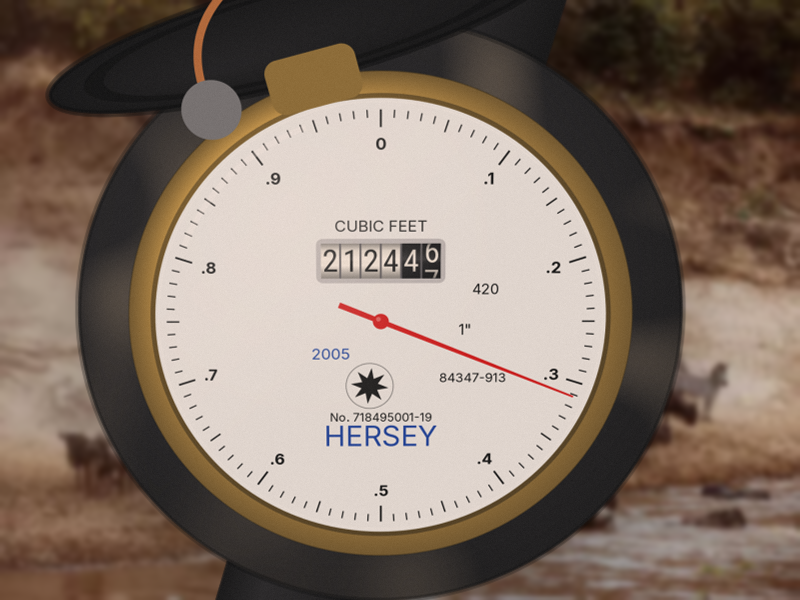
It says 212446.31 ft³
